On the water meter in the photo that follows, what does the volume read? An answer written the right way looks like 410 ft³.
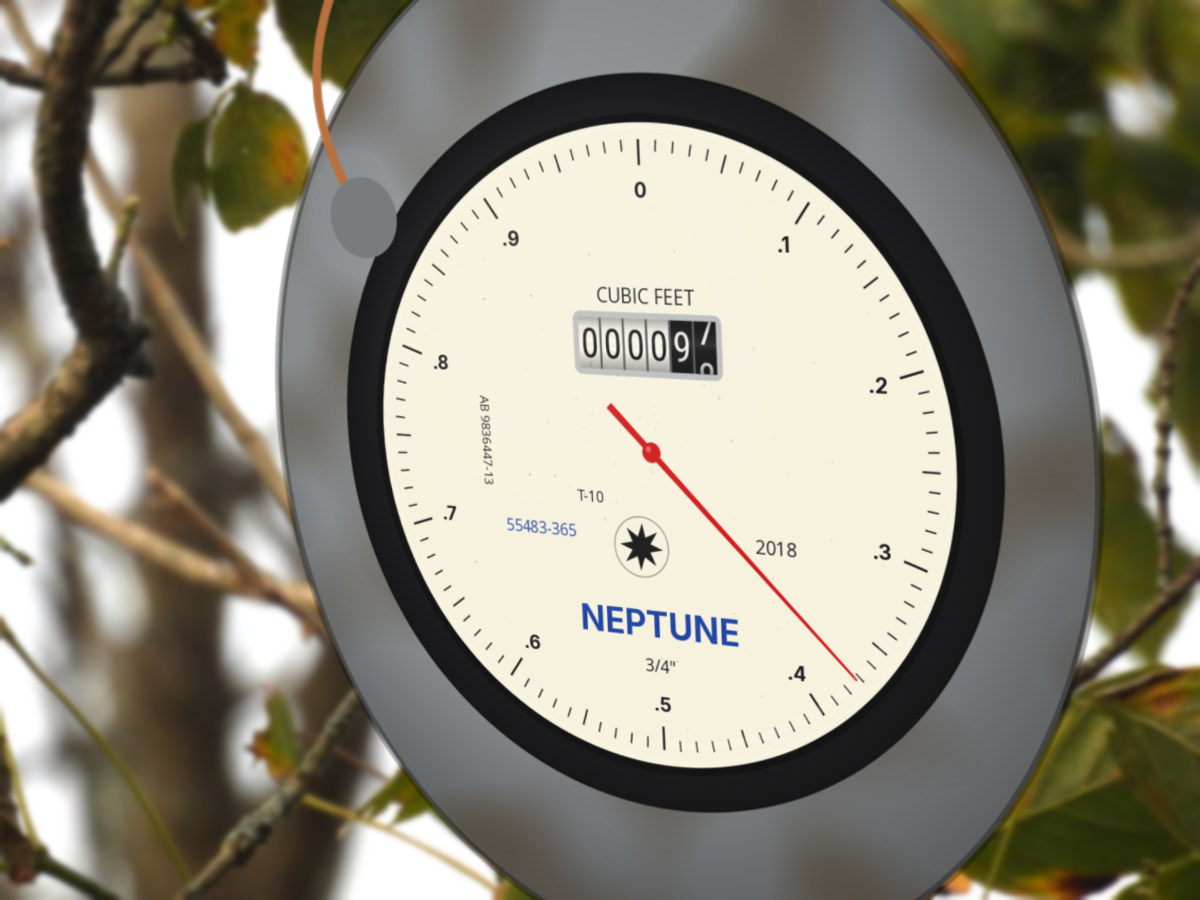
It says 97.37 ft³
